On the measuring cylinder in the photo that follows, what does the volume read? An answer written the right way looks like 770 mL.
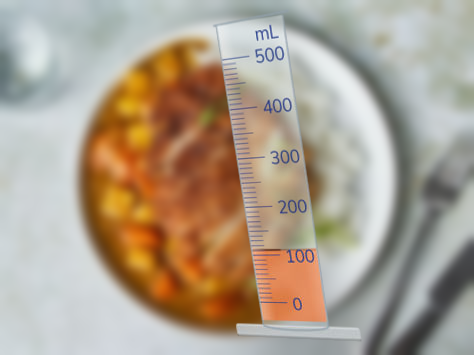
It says 110 mL
